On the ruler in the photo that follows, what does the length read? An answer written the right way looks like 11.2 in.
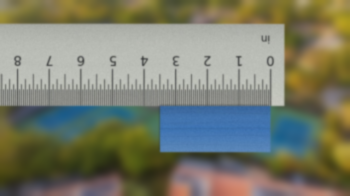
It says 3.5 in
